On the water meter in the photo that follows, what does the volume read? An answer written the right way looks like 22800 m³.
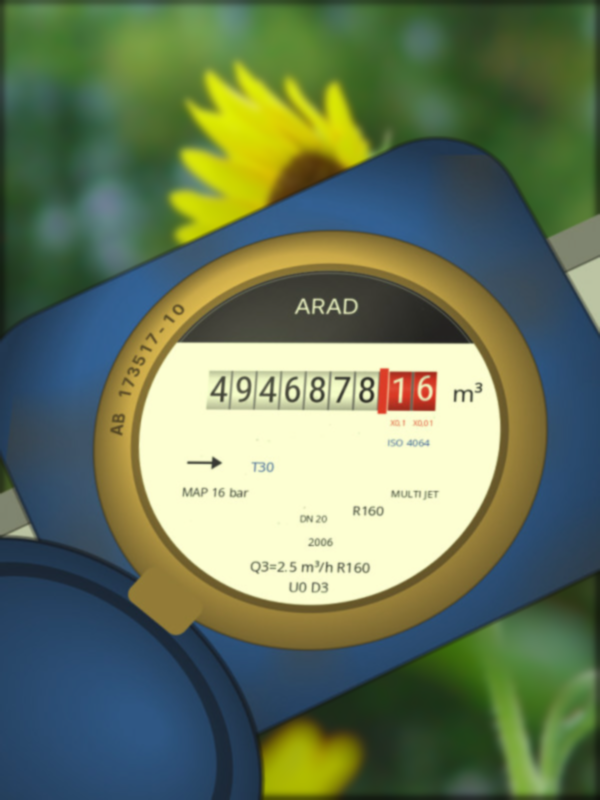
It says 4946878.16 m³
